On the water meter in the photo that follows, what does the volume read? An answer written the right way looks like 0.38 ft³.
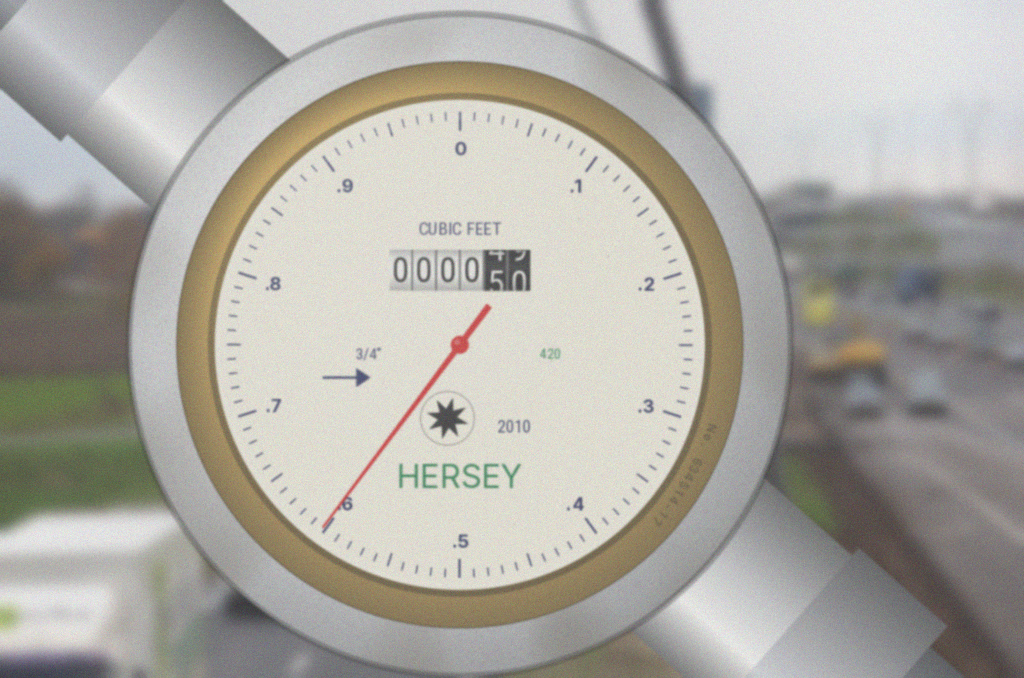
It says 49.60 ft³
